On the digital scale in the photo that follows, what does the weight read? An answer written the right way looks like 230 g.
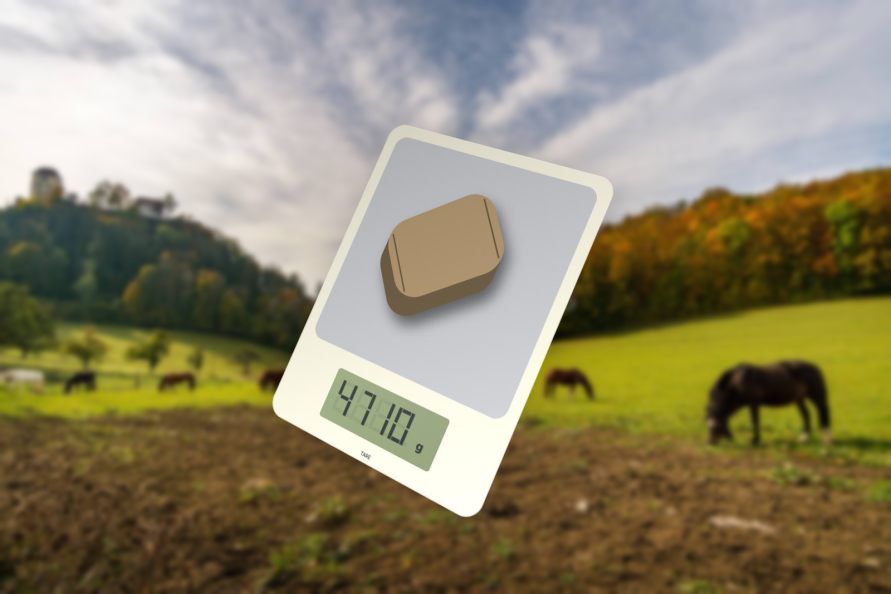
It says 4710 g
